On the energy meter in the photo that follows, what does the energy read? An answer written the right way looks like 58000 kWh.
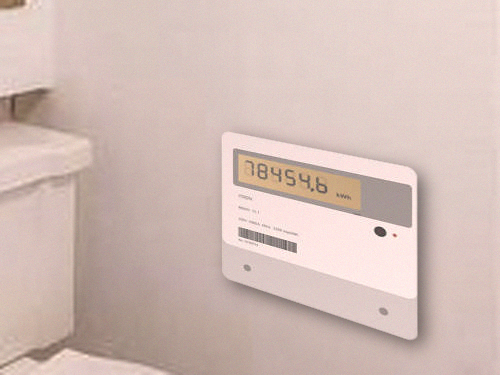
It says 78454.6 kWh
